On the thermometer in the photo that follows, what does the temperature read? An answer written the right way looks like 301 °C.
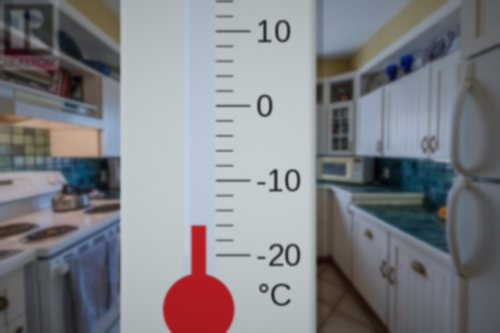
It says -16 °C
